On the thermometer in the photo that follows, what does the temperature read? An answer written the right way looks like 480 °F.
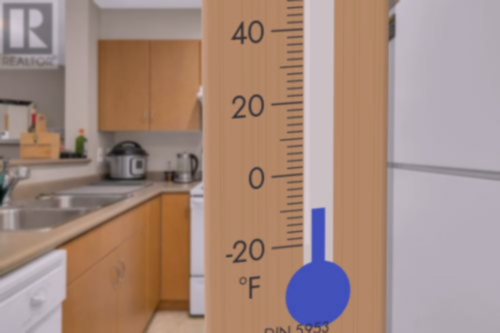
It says -10 °F
